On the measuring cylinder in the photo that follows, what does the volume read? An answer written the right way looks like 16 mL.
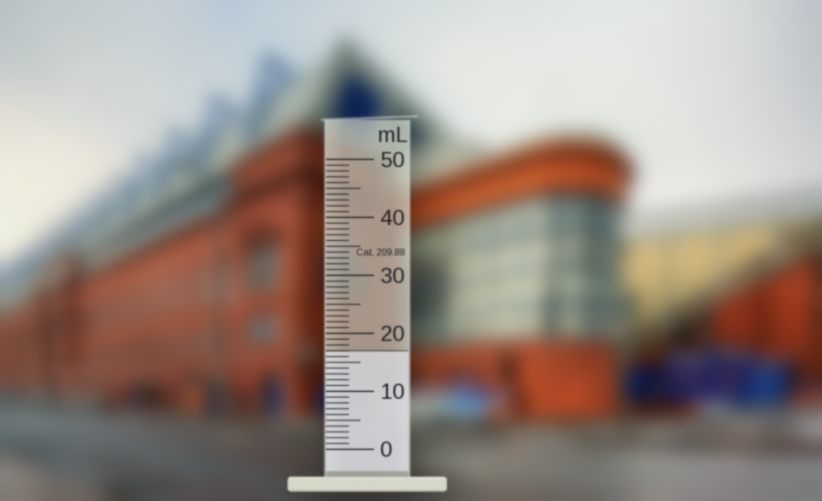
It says 17 mL
